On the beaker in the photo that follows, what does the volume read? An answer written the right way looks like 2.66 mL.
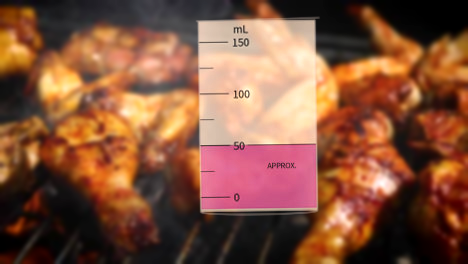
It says 50 mL
